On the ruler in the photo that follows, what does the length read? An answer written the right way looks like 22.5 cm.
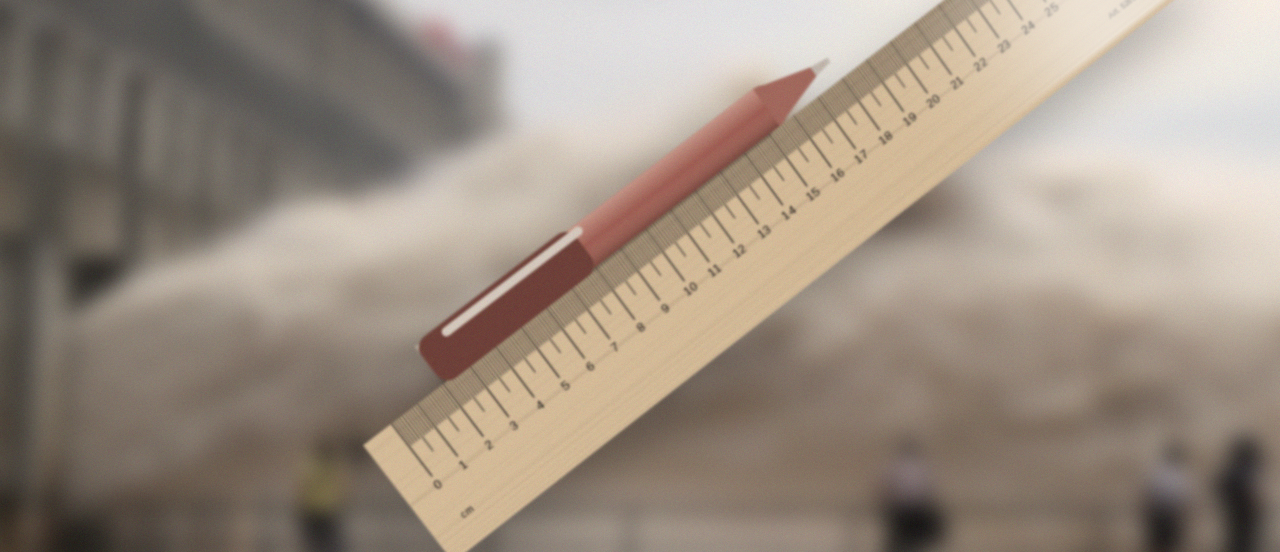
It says 16 cm
